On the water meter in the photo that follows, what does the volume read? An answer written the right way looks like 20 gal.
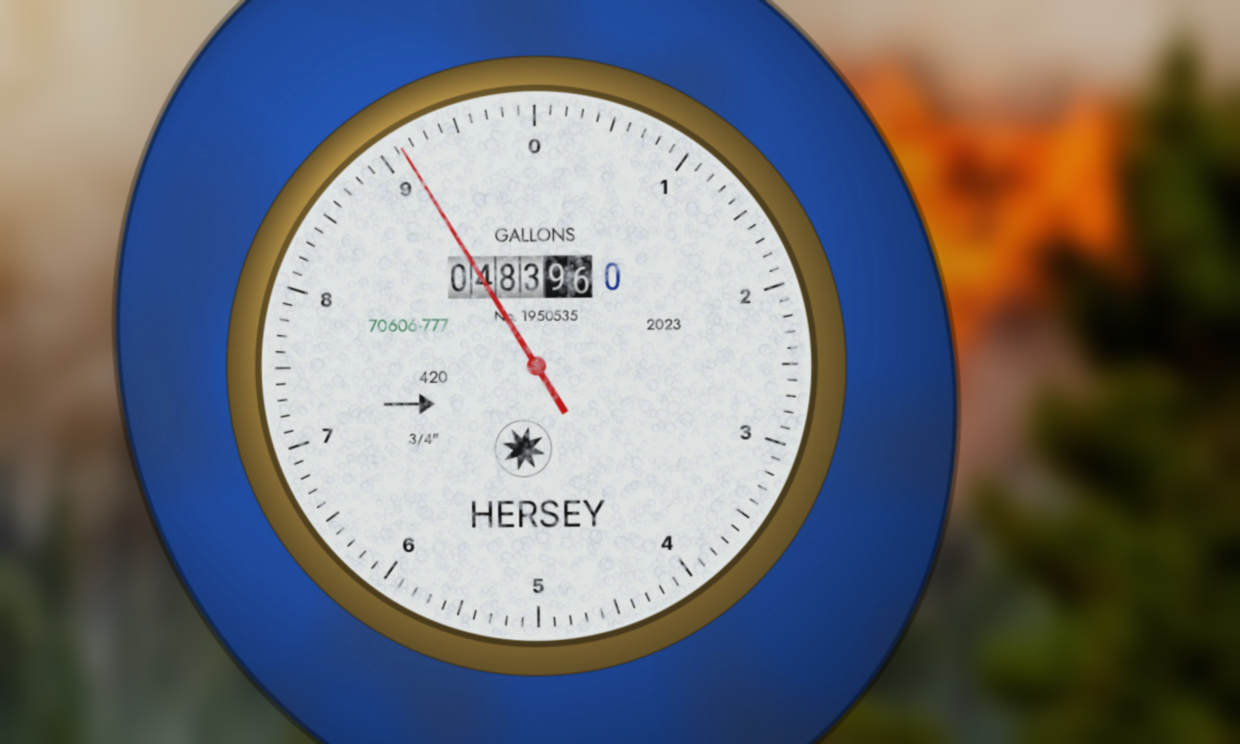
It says 483959.1 gal
